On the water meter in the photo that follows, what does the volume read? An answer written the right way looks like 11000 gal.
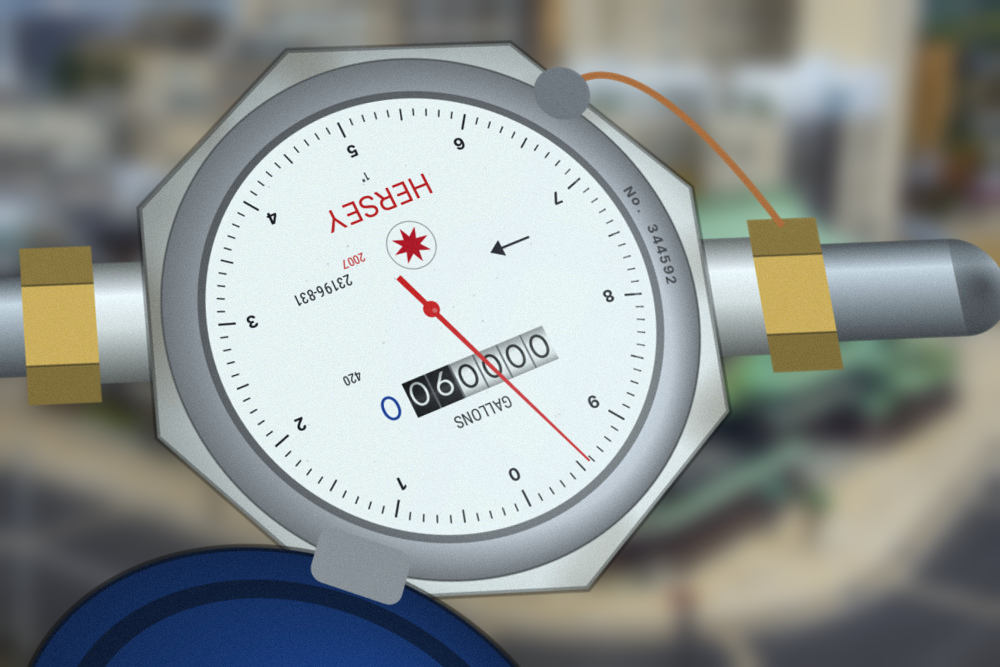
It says 899.4 gal
